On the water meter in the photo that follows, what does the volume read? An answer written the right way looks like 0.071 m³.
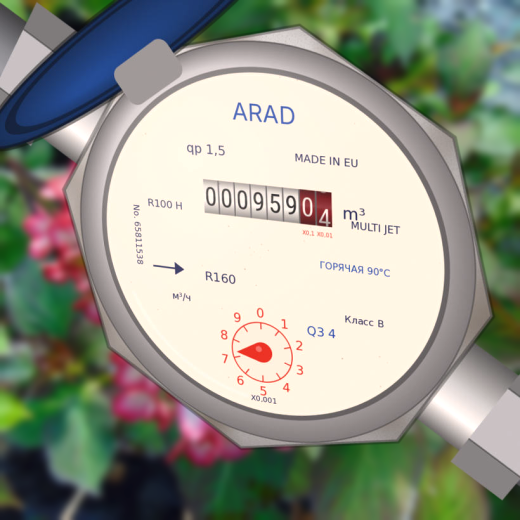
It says 959.037 m³
